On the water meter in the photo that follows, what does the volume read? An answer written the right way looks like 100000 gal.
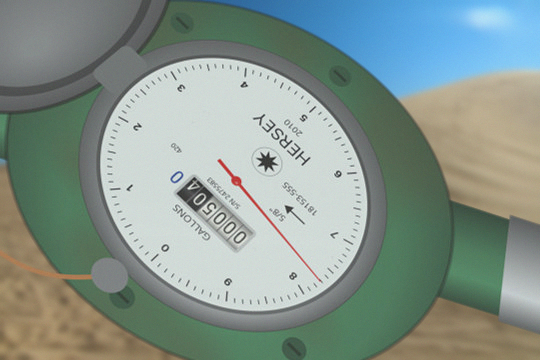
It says 5037.7 gal
